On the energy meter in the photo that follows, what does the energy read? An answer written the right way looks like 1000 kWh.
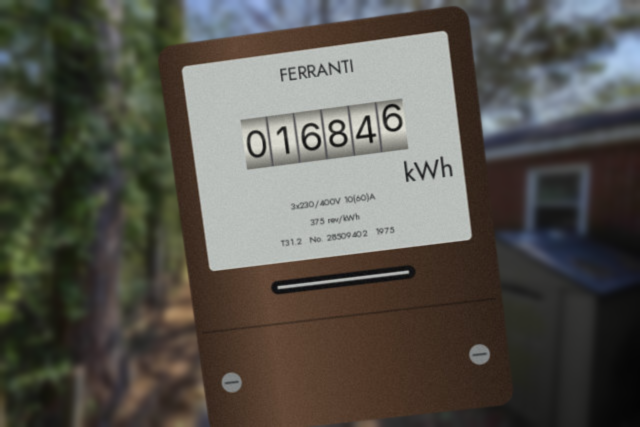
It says 16846 kWh
